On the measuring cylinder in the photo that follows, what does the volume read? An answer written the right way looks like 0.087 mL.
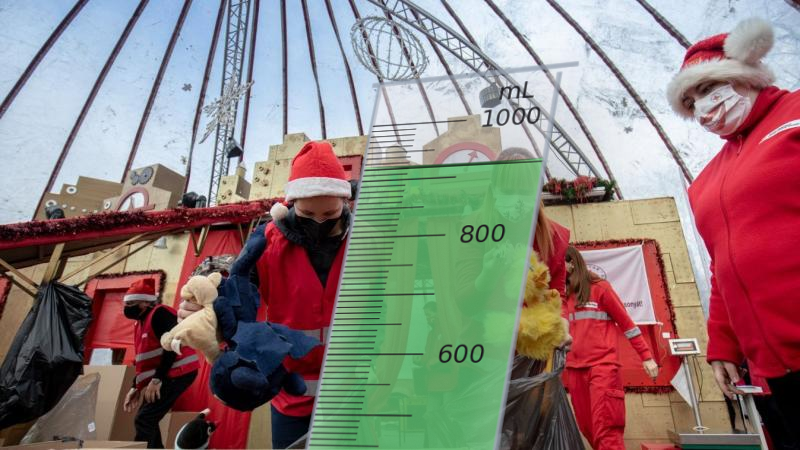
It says 920 mL
